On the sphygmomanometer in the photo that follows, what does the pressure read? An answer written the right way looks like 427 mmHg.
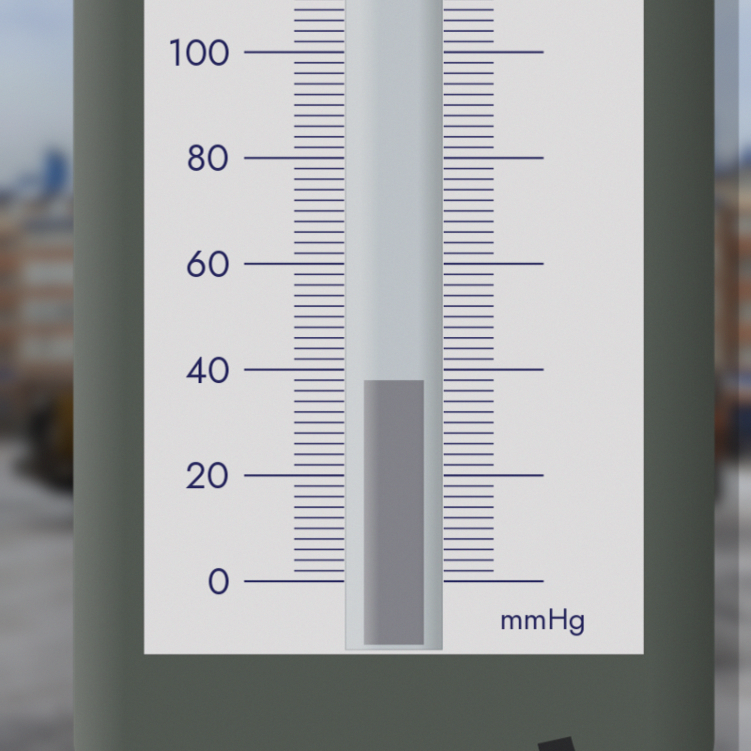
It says 38 mmHg
